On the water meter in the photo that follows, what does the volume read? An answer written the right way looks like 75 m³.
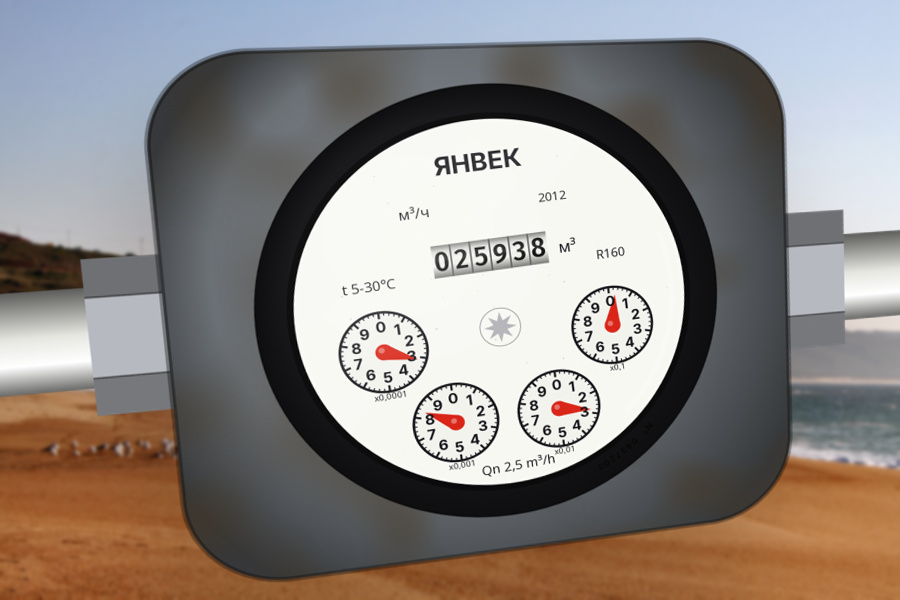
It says 25938.0283 m³
